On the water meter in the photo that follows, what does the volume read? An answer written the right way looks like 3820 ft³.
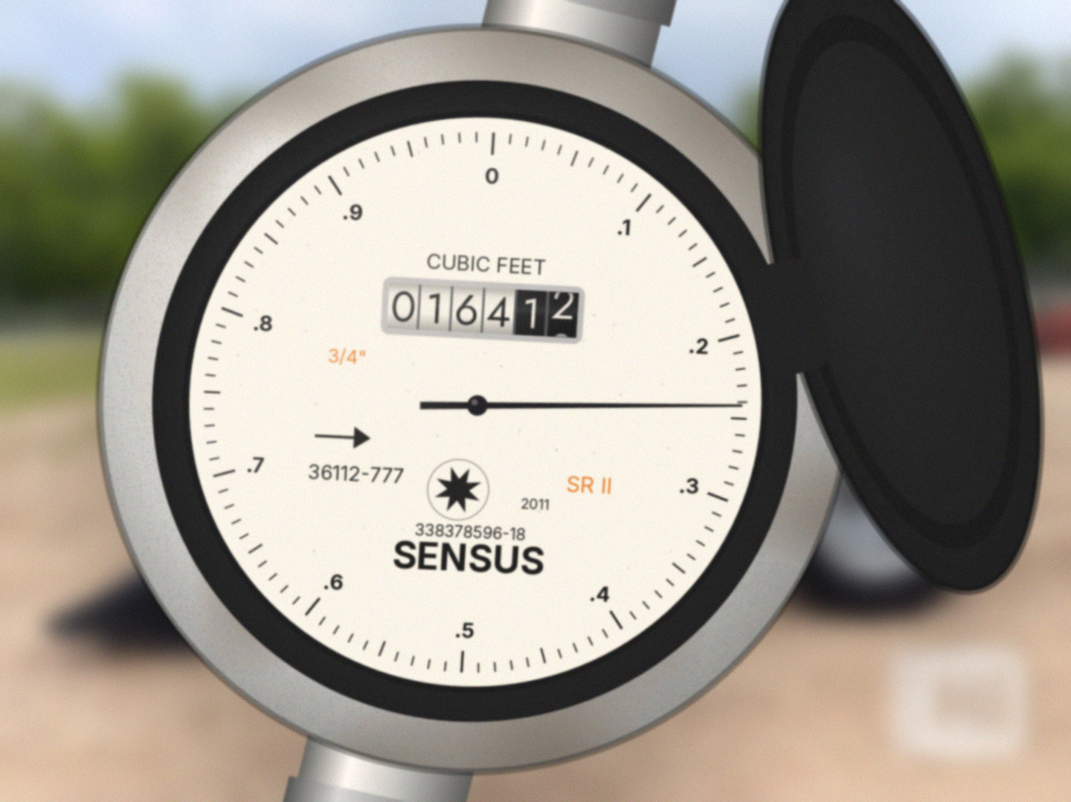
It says 16412.24 ft³
